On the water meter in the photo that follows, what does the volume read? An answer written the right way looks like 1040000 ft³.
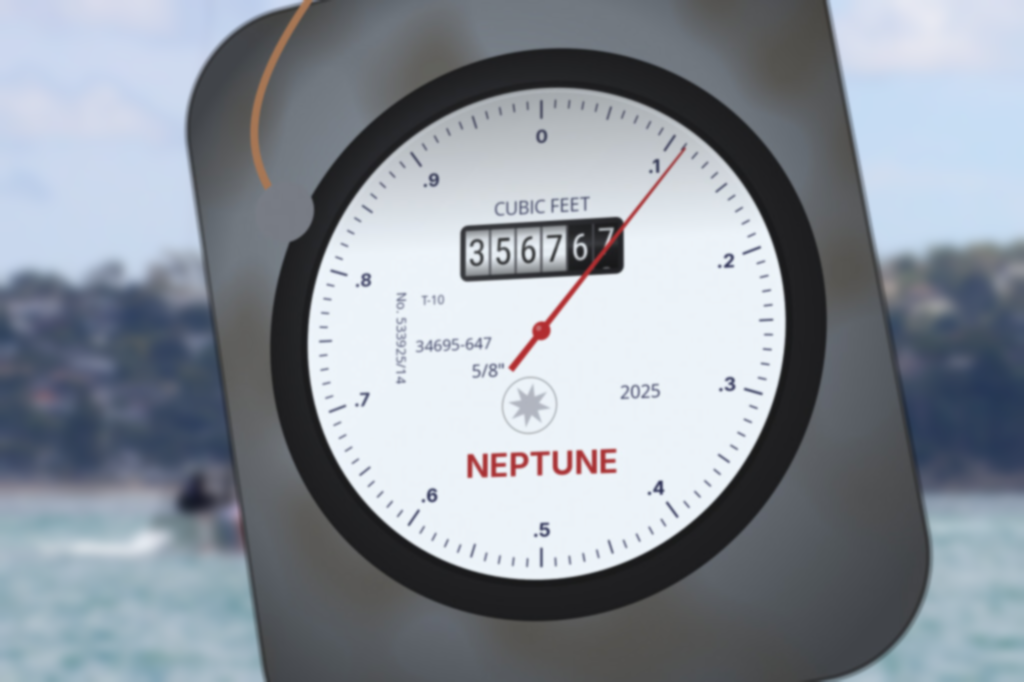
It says 356767.11 ft³
